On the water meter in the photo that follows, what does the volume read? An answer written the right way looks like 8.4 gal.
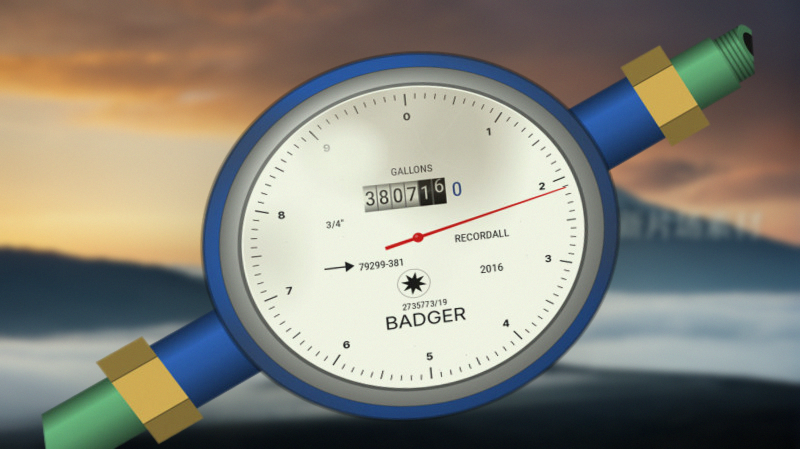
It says 3807162.1 gal
